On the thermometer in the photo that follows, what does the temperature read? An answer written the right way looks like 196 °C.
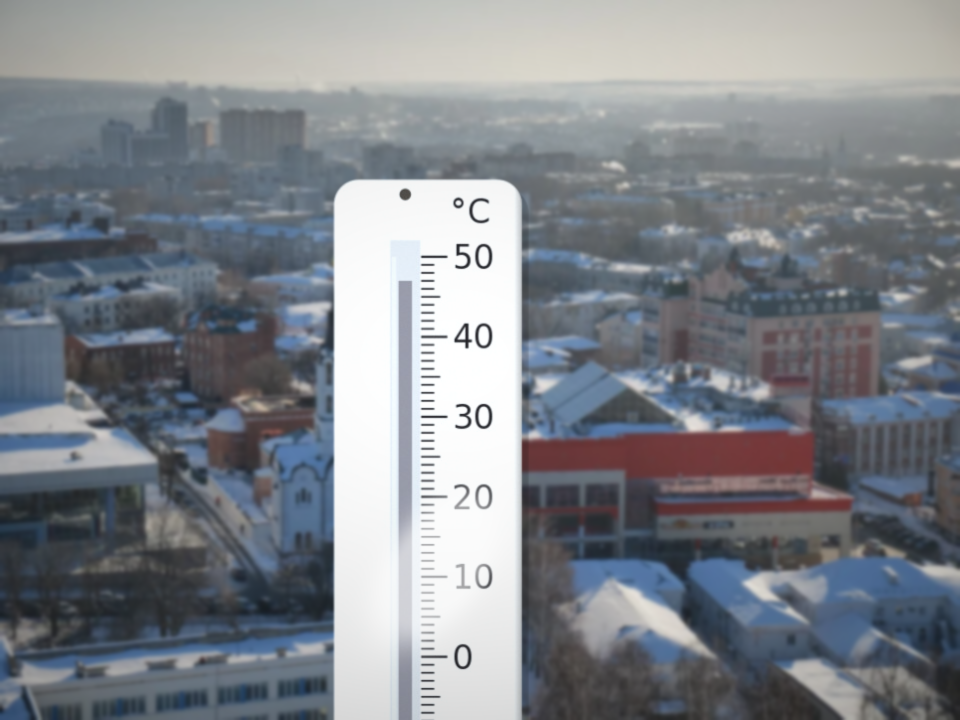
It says 47 °C
